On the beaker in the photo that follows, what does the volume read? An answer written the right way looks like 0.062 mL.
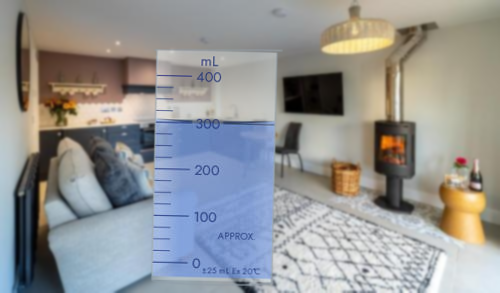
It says 300 mL
